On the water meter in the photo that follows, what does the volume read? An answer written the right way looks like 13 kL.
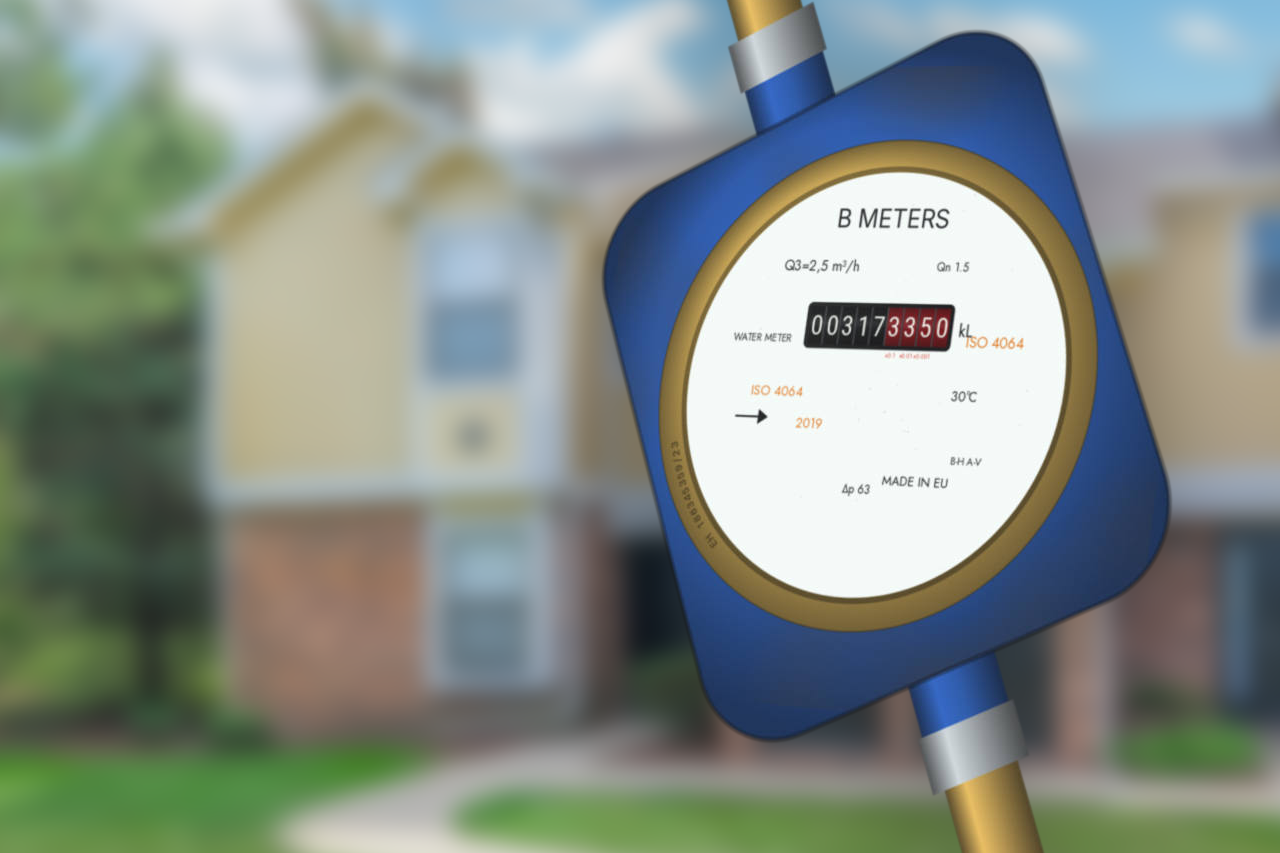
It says 317.3350 kL
